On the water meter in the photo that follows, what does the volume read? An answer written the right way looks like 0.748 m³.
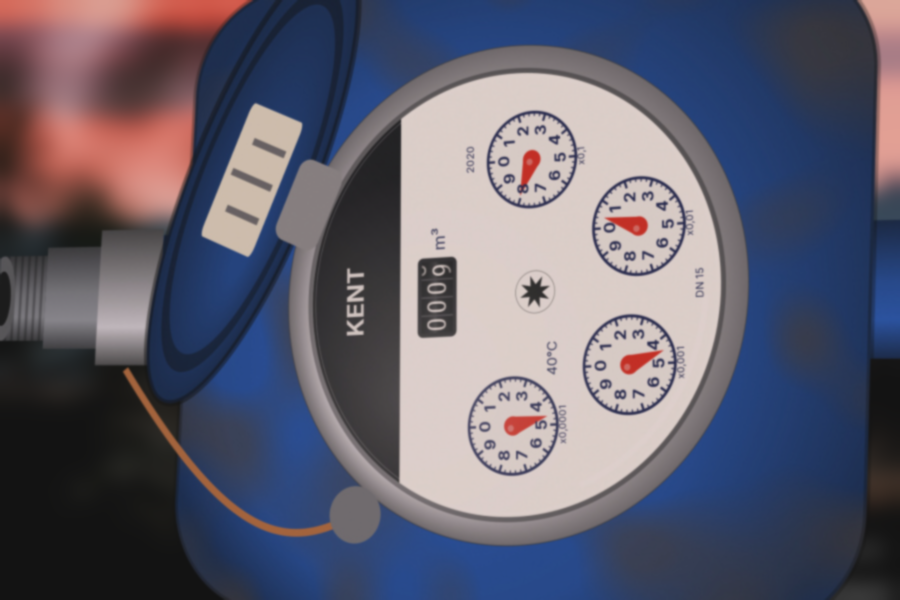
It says 8.8044 m³
